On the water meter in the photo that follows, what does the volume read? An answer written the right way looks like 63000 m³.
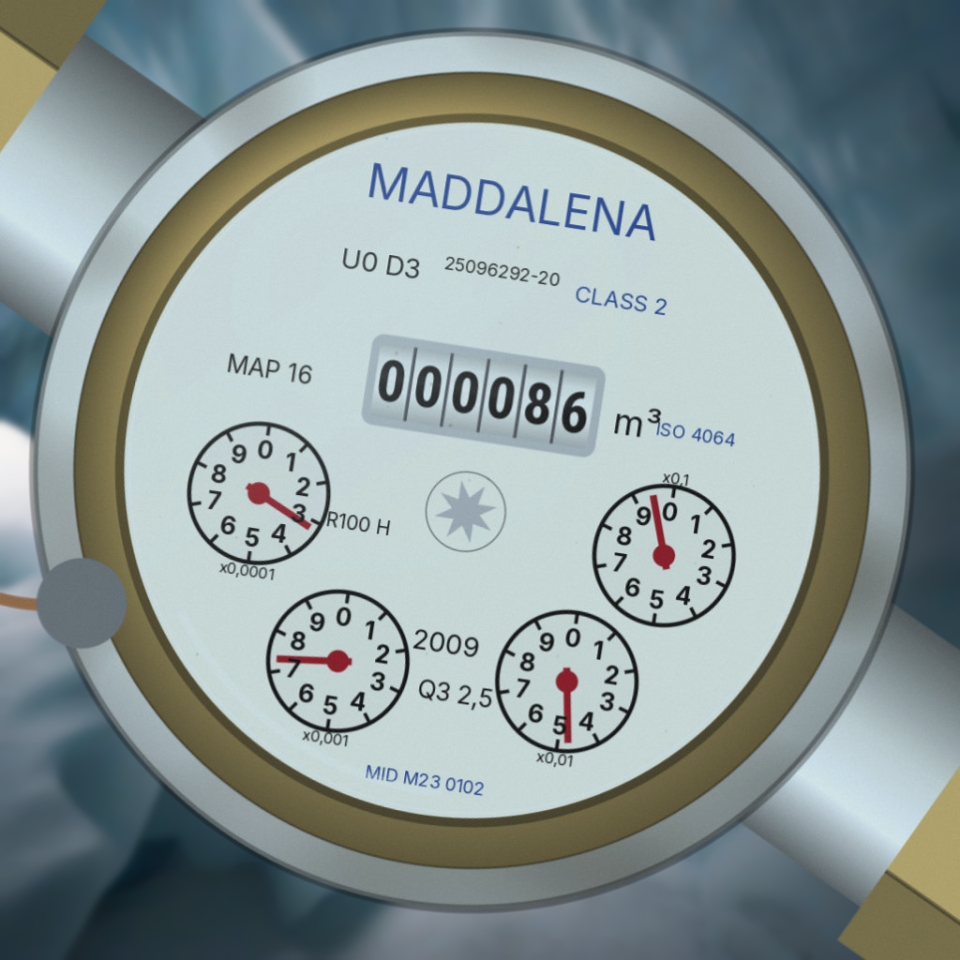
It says 85.9473 m³
